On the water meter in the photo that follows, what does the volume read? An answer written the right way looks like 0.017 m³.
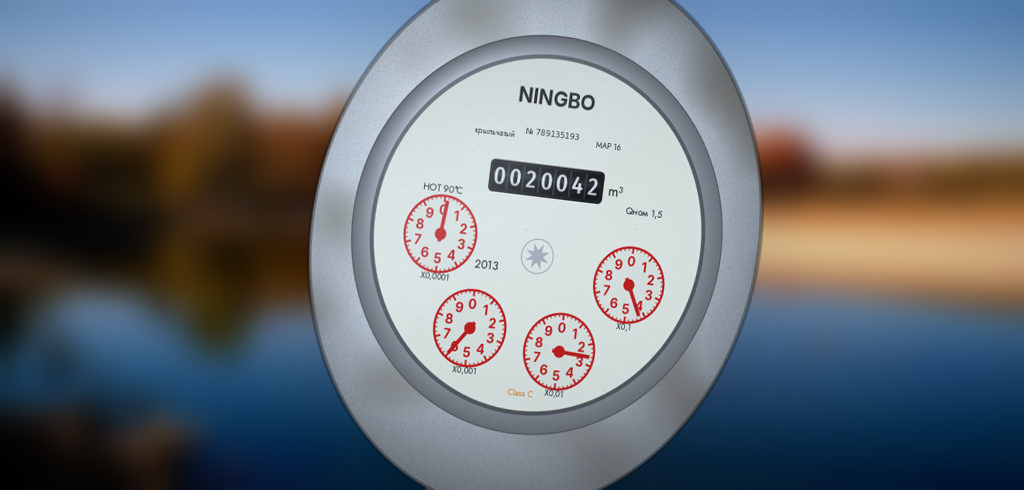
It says 20042.4260 m³
